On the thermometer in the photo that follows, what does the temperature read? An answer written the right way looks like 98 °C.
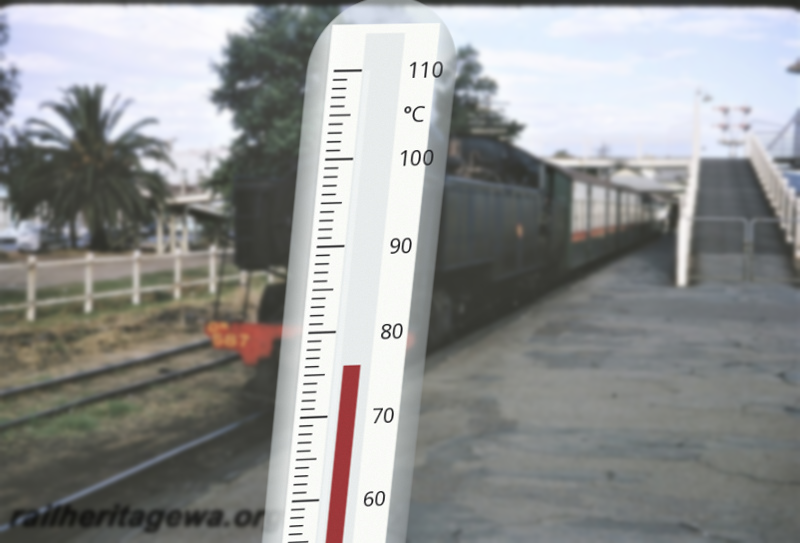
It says 76 °C
